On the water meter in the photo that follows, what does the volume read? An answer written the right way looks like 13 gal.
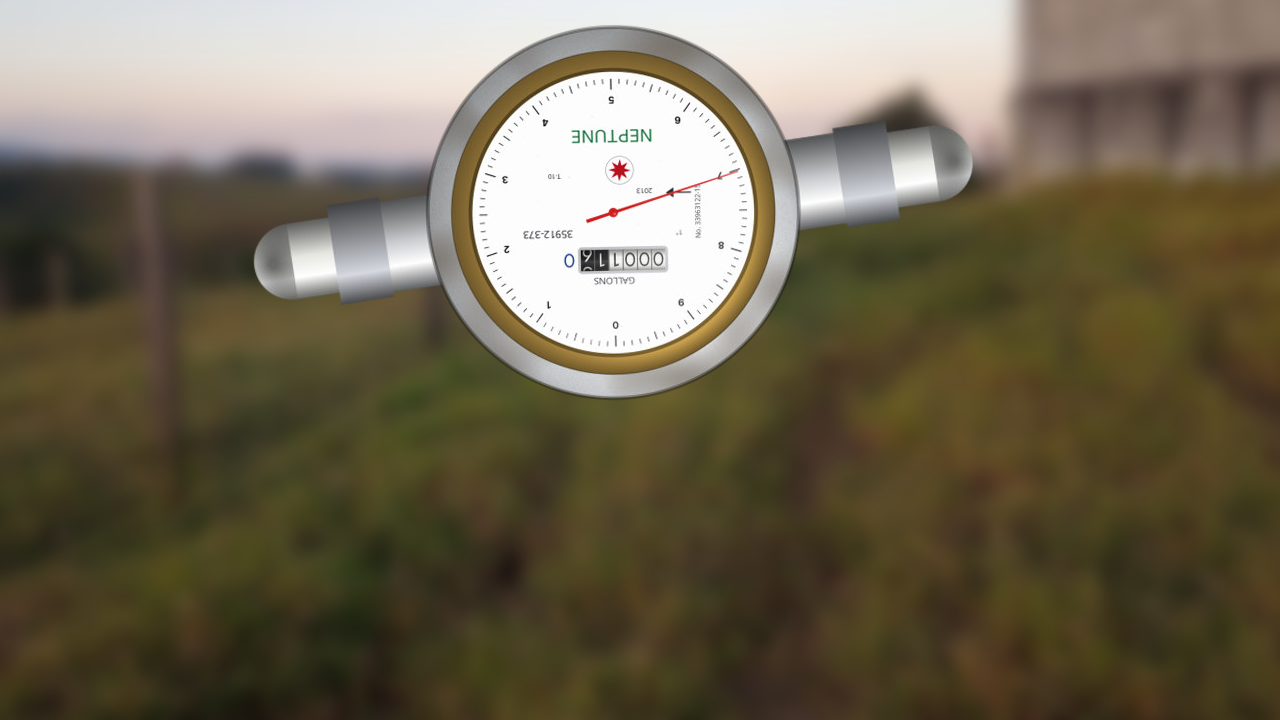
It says 1157.0 gal
